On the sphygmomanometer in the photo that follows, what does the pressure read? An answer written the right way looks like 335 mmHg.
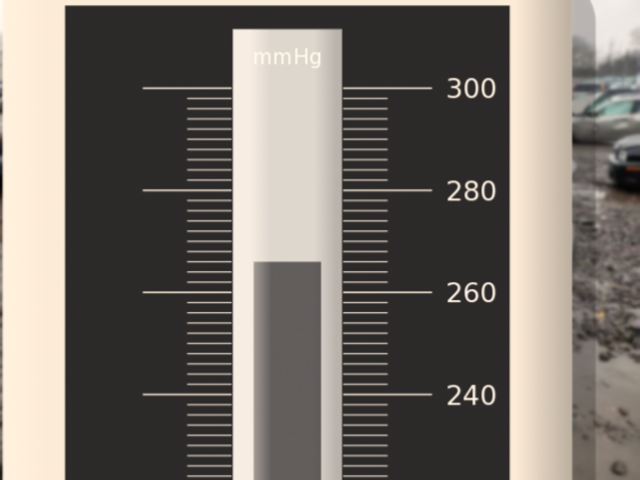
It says 266 mmHg
